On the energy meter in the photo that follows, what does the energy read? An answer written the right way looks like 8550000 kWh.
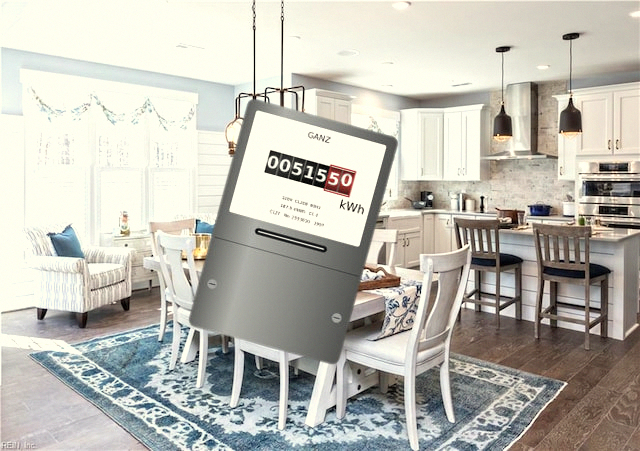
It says 515.50 kWh
